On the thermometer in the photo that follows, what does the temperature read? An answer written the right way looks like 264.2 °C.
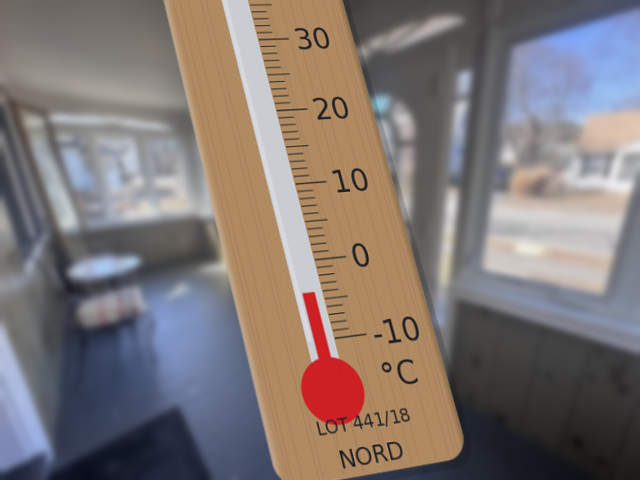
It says -4 °C
